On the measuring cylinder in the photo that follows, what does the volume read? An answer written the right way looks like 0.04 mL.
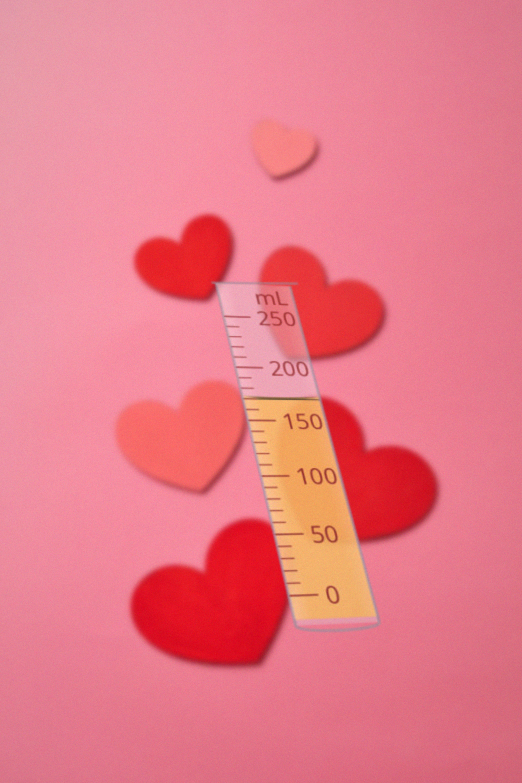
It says 170 mL
